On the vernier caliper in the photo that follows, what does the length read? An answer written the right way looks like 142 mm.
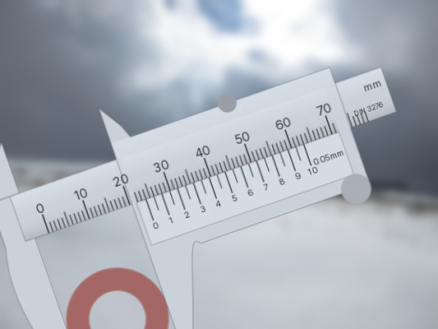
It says 24.0 mm
